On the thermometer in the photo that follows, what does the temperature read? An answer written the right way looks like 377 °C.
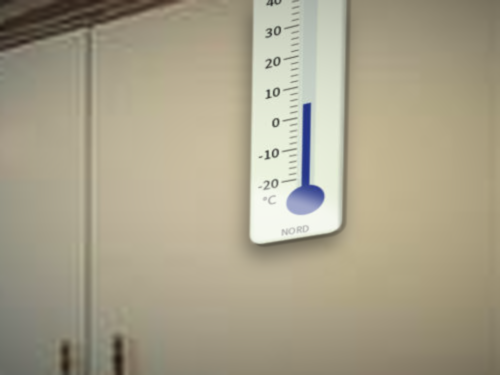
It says 4 °C
